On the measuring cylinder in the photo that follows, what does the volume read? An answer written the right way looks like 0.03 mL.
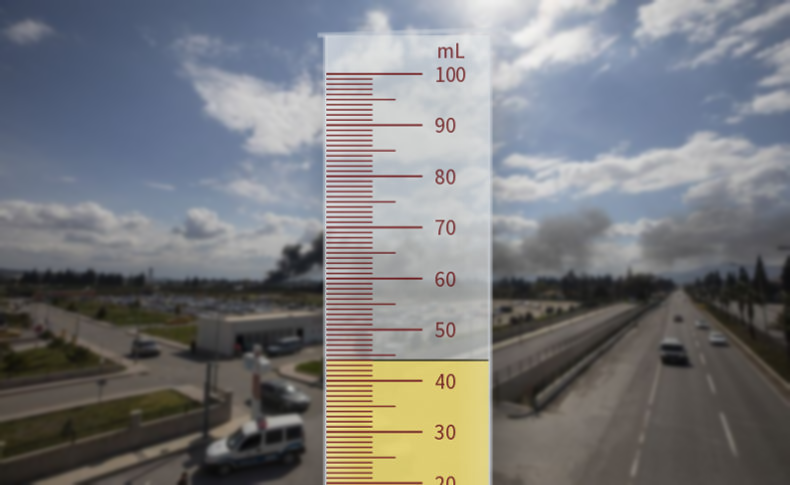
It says 44 mL
